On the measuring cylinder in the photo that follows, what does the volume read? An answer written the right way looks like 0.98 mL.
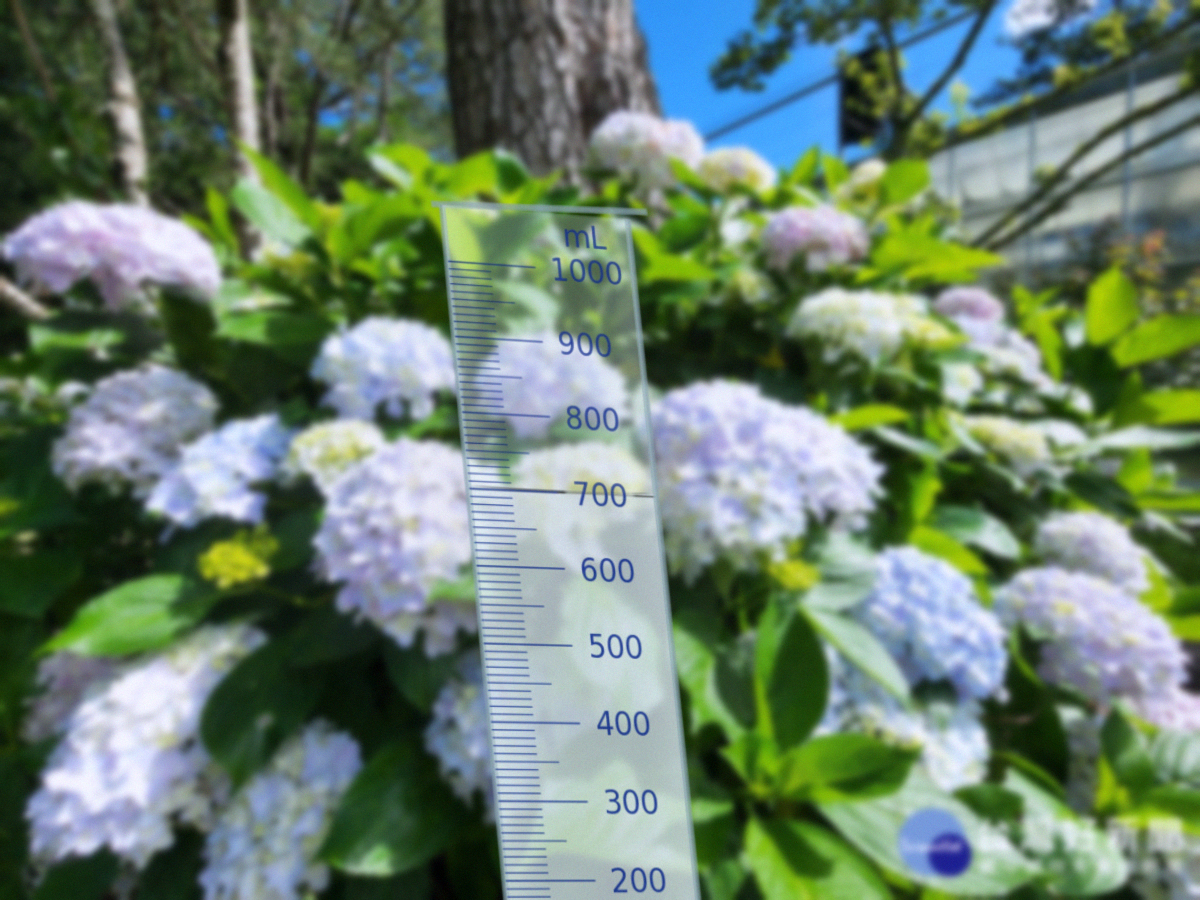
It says 700 mL
